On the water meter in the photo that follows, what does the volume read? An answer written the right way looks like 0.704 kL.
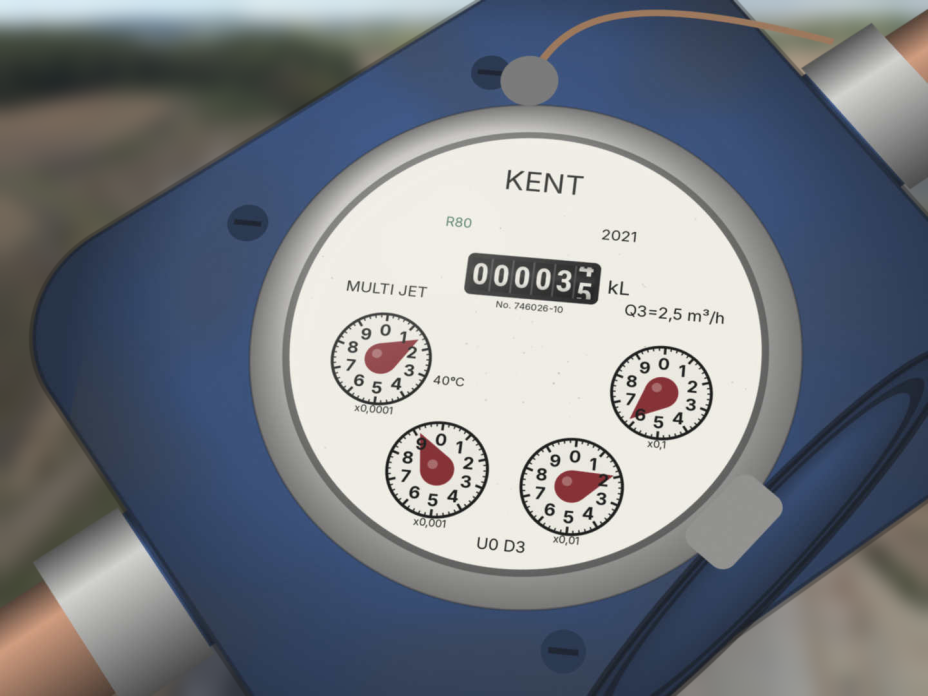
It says 34.6191 kL
